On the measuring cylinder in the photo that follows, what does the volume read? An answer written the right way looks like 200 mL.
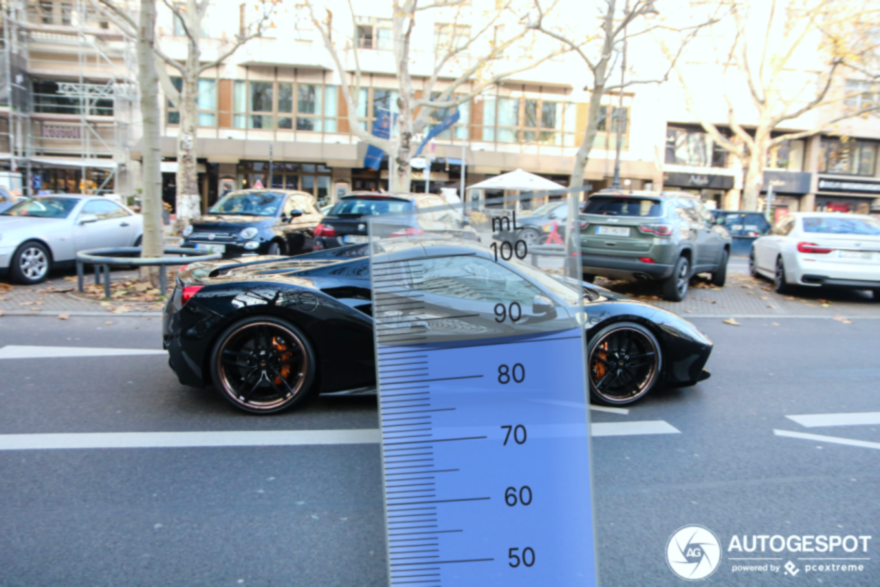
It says 85 mL
